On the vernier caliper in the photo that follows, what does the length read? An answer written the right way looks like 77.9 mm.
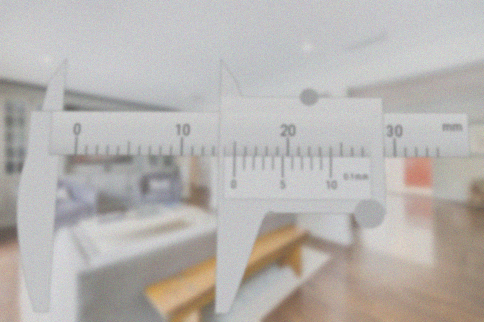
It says 15.0 mm
